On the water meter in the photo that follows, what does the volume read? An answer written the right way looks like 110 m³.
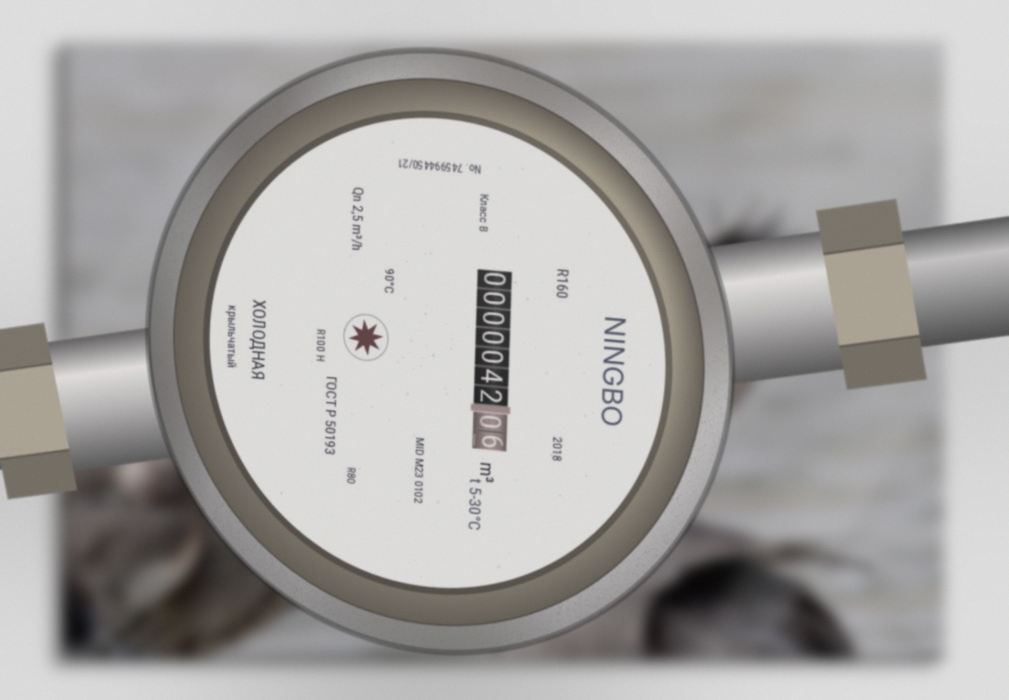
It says 42.06 m³
